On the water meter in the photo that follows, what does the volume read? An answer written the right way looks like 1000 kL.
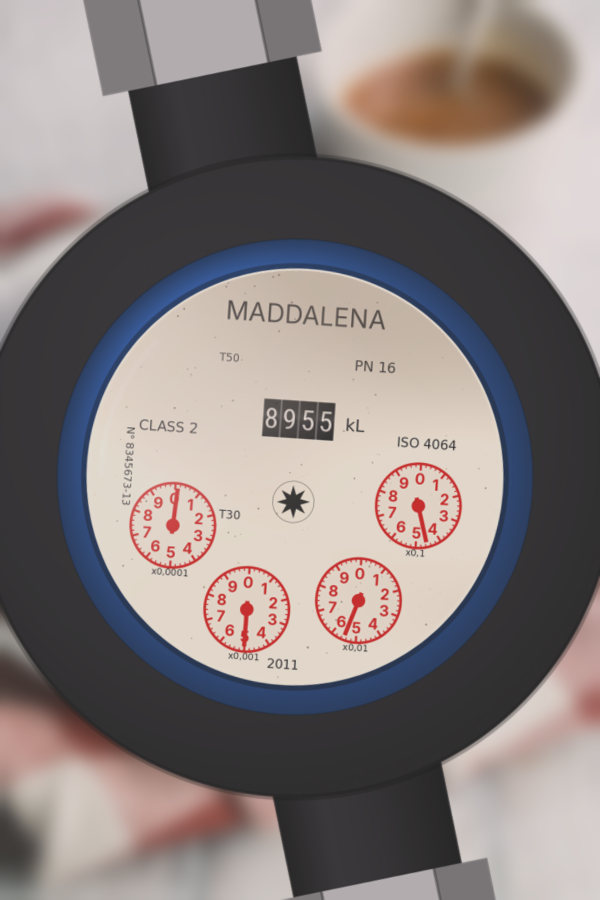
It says 8955.4550 kL
